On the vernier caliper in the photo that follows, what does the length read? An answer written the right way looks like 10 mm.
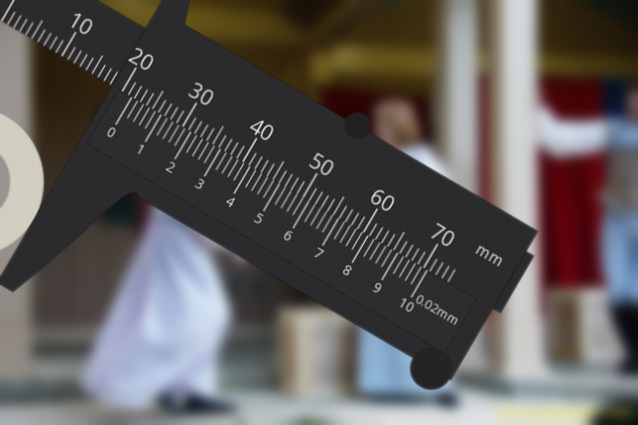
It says 21.6 mm
